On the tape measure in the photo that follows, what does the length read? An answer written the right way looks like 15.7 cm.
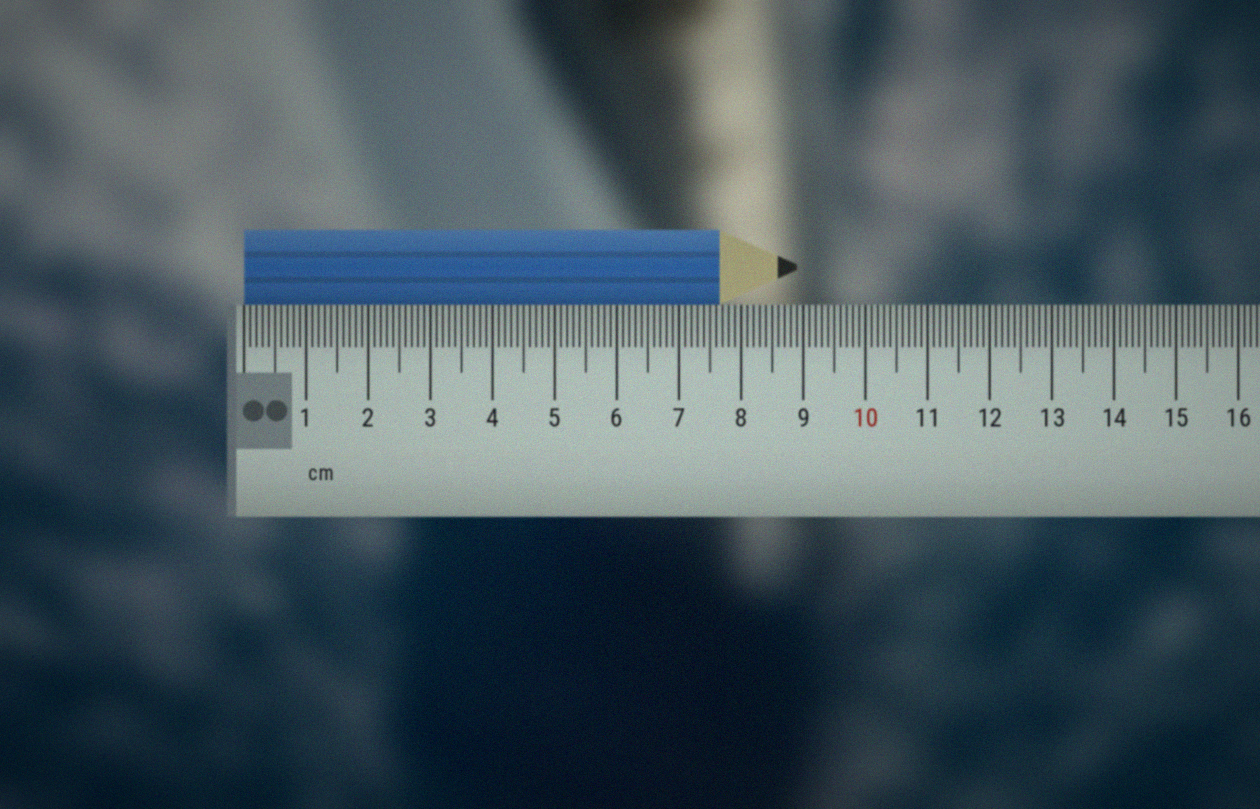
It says 8.9 cm
